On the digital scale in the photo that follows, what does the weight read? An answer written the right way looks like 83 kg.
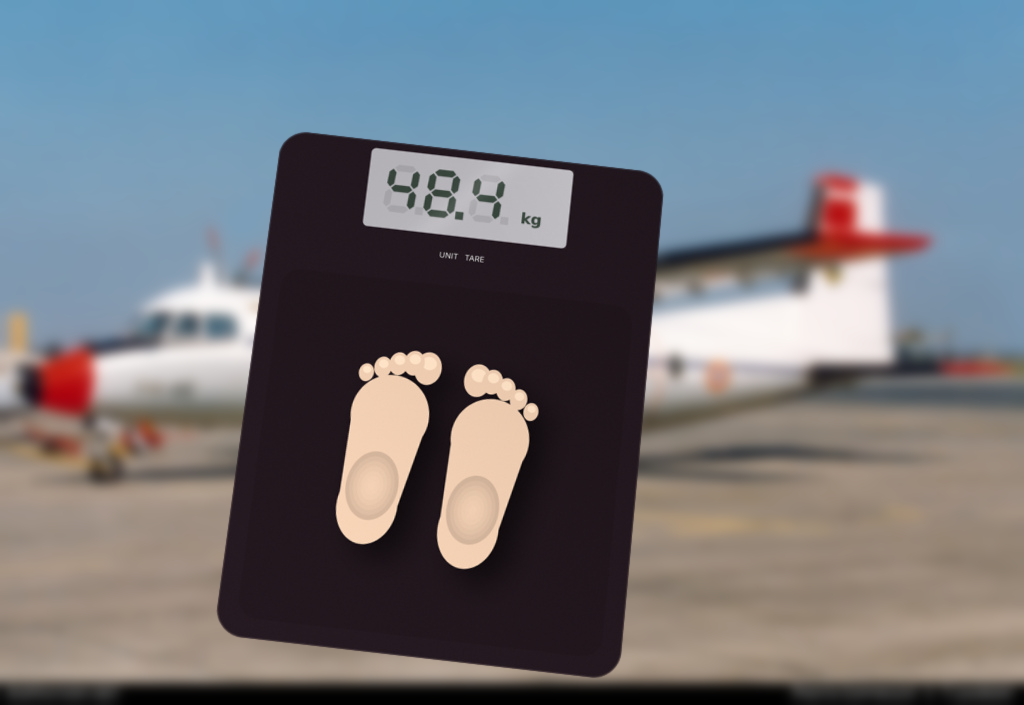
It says 48.4 kg
